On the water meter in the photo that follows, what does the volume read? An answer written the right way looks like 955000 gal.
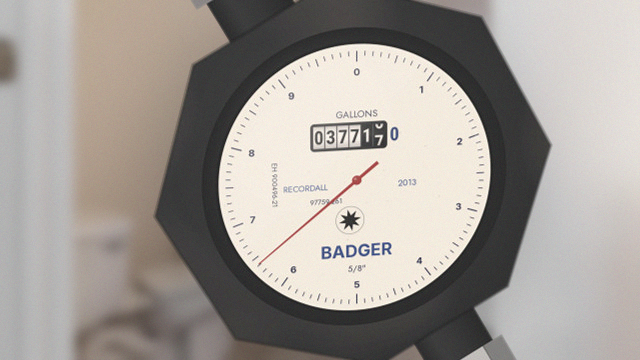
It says 377166.4 gal
